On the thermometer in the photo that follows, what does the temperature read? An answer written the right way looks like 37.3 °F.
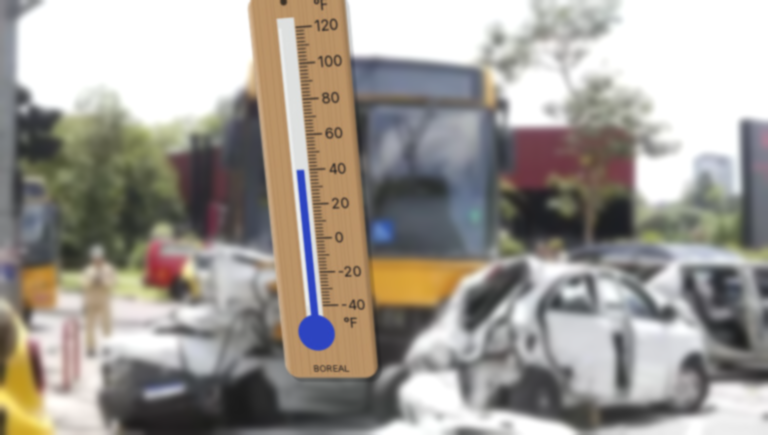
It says 40 °F
